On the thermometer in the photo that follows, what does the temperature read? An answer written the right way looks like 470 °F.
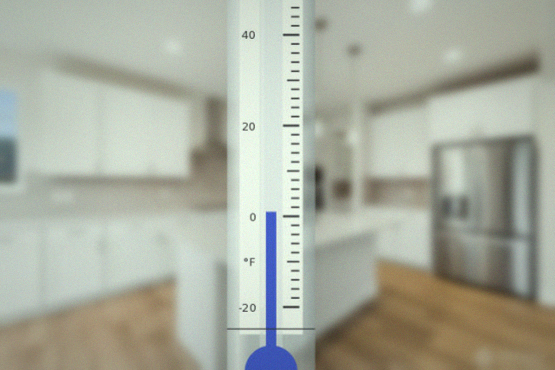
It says 1 °F
